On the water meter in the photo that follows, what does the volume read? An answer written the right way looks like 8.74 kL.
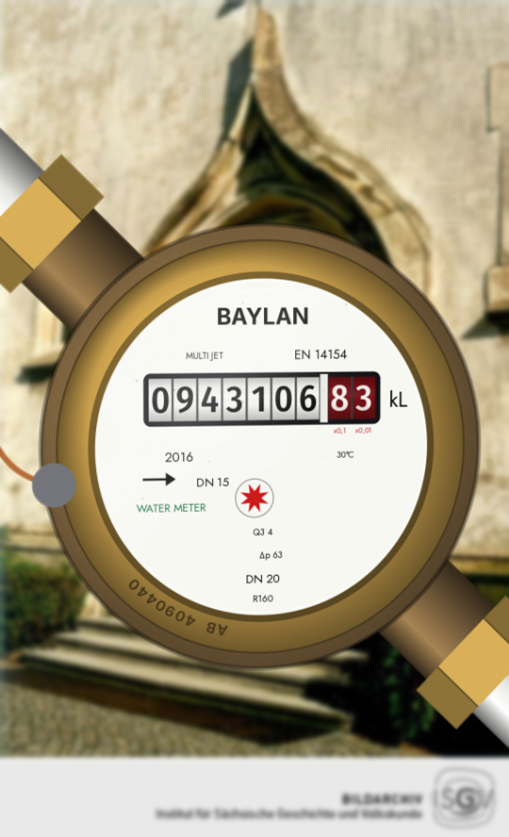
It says 943106.83 kL
